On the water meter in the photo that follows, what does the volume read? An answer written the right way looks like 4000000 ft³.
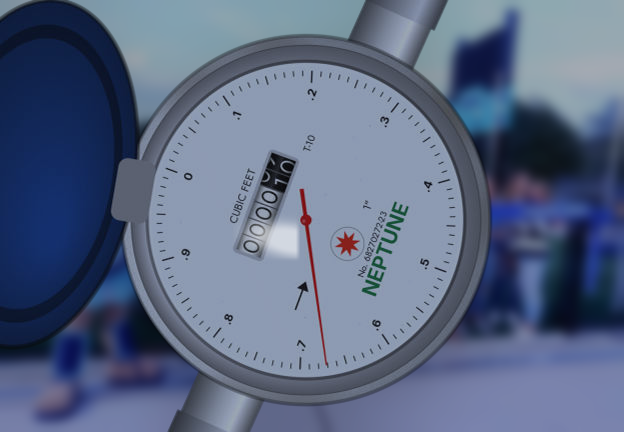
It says 9.67 ft³
